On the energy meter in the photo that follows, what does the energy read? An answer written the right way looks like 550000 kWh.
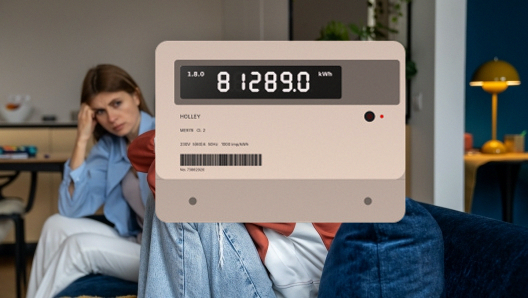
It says 81289.0 kWh
